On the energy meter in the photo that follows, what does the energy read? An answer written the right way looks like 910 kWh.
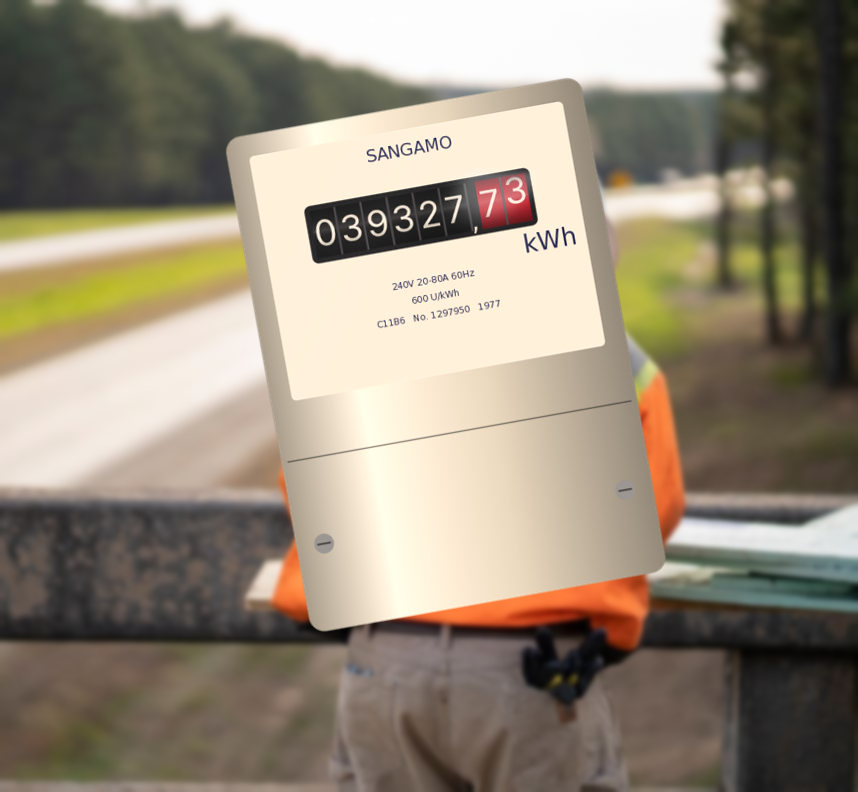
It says 39327.73 kWh
